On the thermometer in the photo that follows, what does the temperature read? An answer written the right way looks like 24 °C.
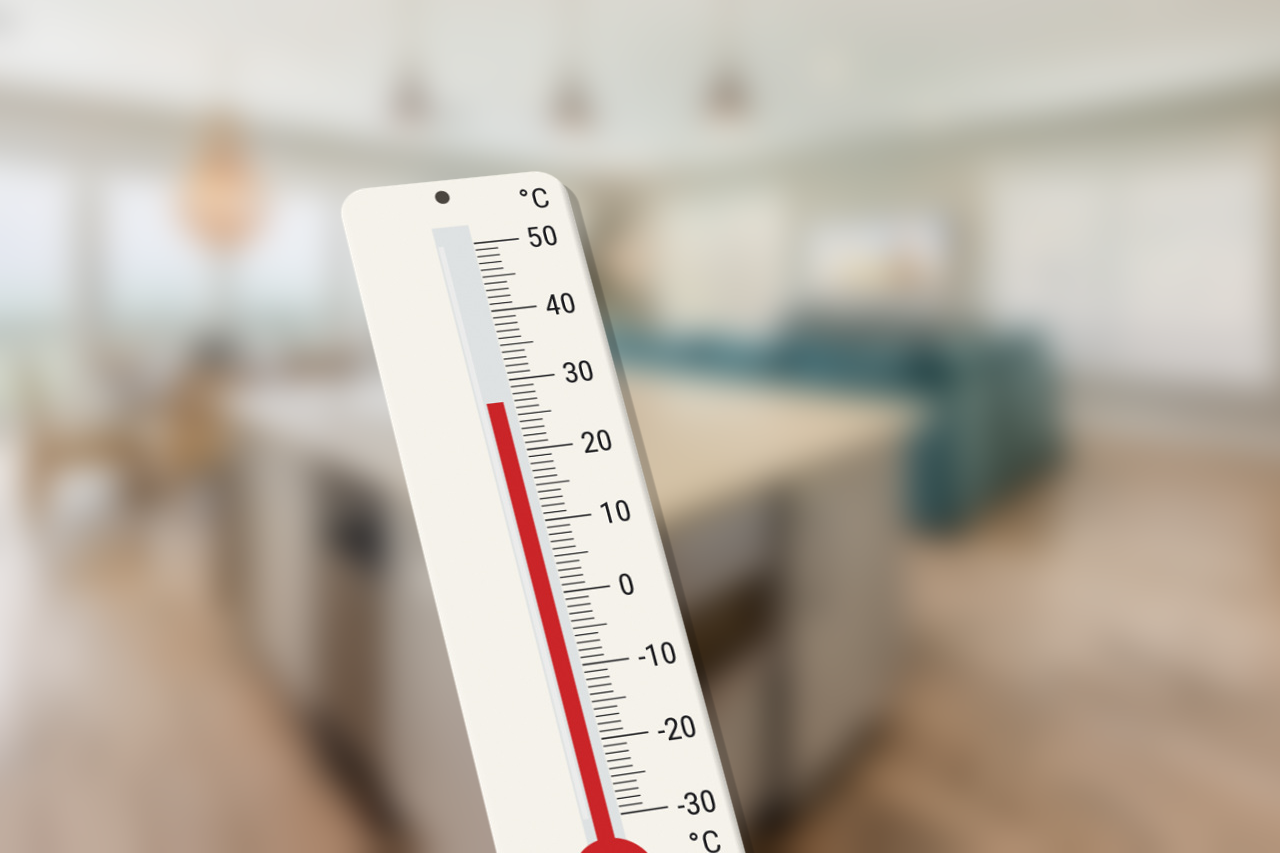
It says 27 °C
